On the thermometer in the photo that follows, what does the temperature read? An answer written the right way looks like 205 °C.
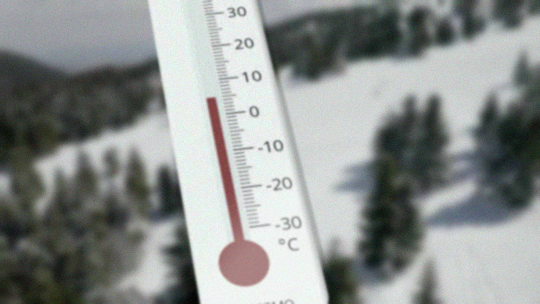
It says 5 °C
